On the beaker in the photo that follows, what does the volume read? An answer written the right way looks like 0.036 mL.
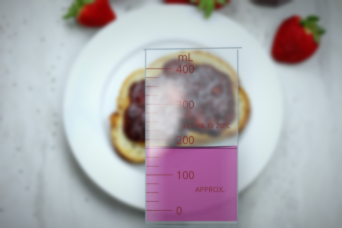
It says 175 mL
